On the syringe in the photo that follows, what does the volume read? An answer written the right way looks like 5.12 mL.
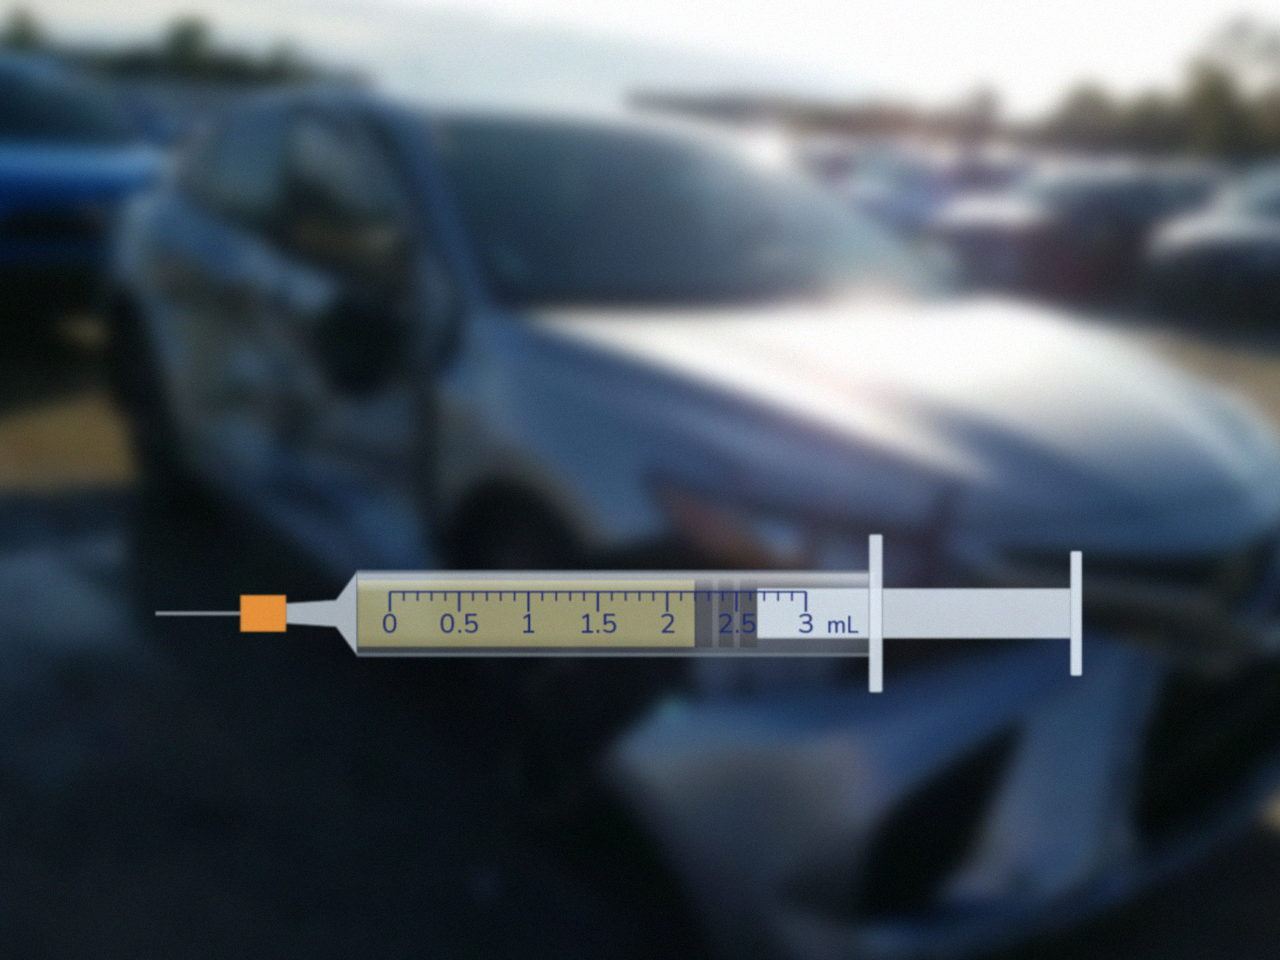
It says 2.2 mL
